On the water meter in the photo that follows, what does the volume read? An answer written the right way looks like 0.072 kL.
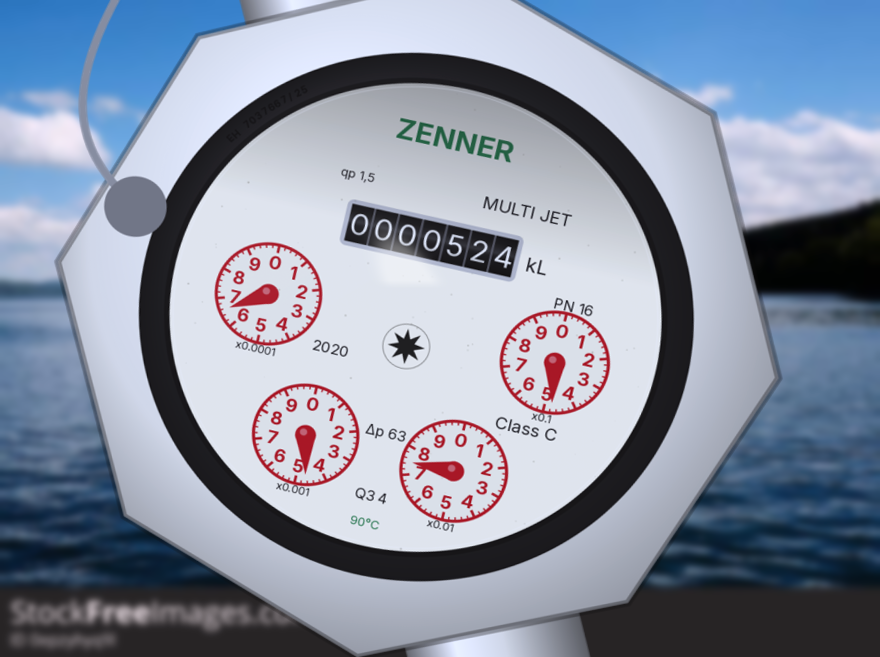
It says 524.4746 kL
